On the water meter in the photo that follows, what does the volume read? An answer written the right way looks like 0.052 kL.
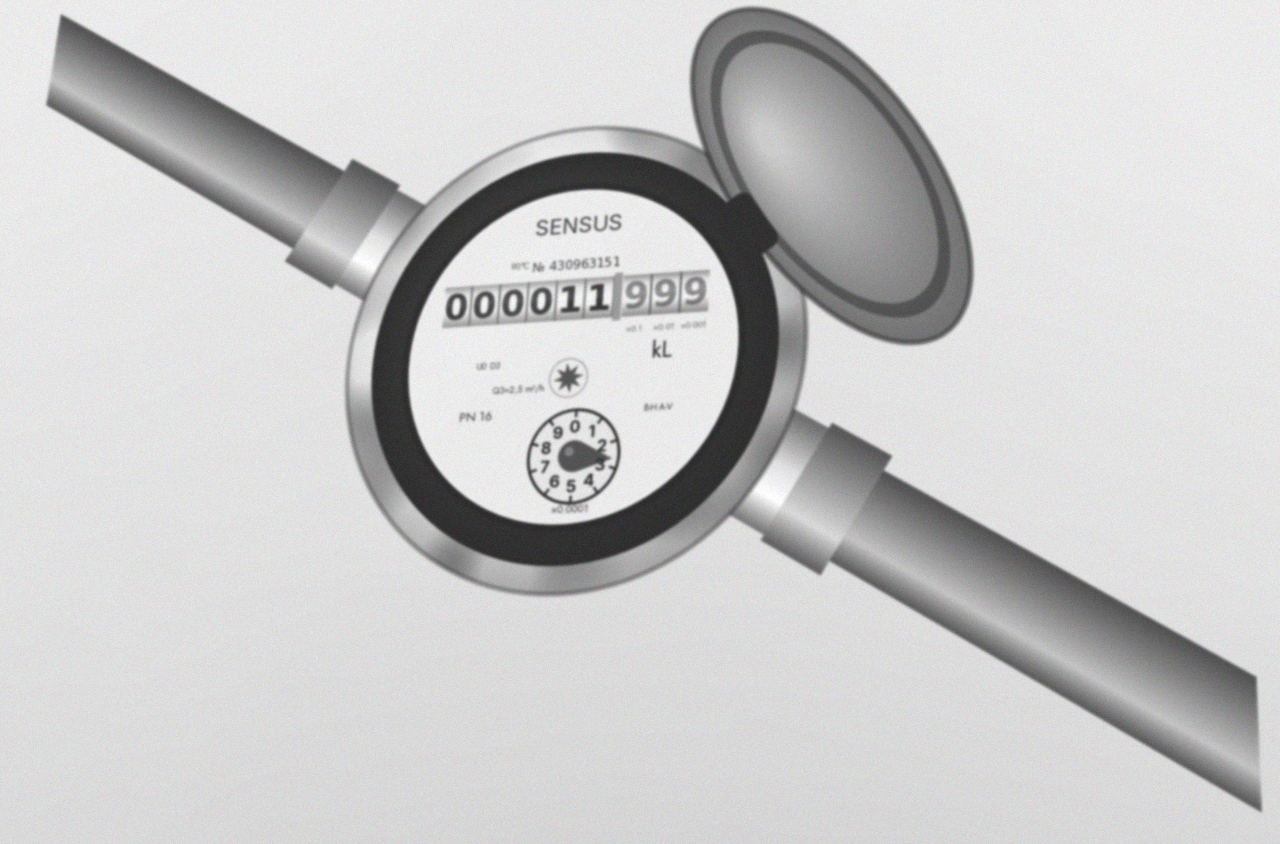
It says 11.9992 kL
